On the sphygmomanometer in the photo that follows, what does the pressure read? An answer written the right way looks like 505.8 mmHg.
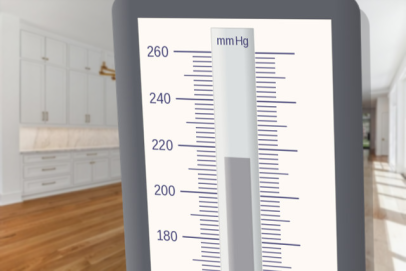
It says 216 mmHg
